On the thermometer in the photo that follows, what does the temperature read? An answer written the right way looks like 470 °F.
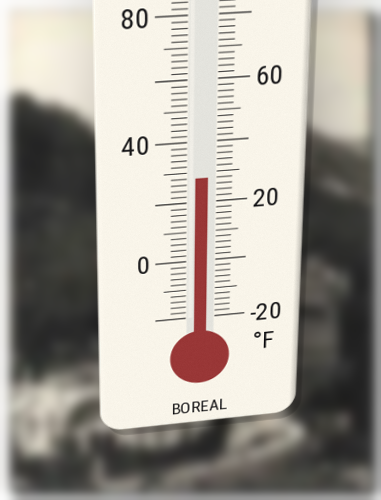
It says 28 °F
